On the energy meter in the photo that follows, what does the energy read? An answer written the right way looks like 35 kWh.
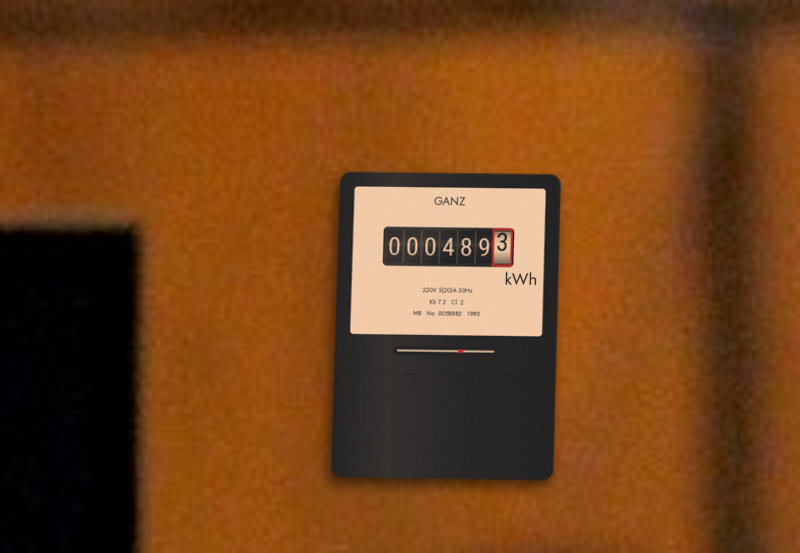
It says 489.3 kWh
